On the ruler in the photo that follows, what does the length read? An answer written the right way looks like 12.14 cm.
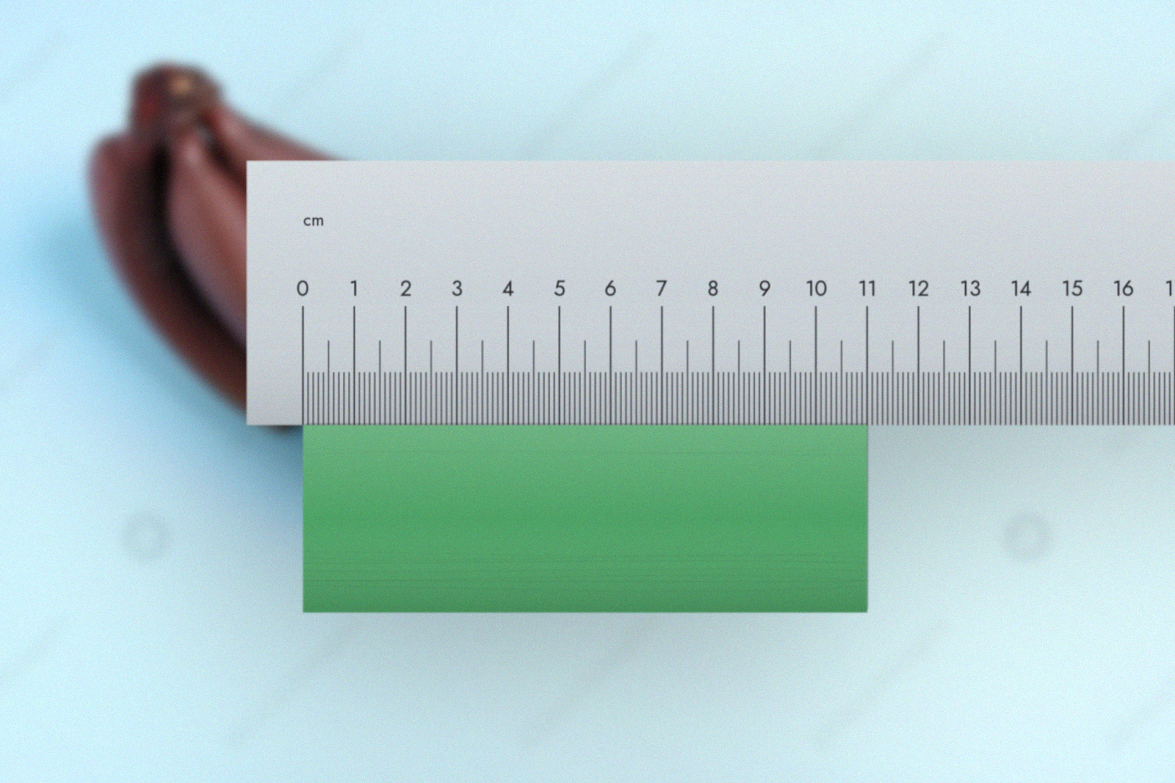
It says 11 cm
